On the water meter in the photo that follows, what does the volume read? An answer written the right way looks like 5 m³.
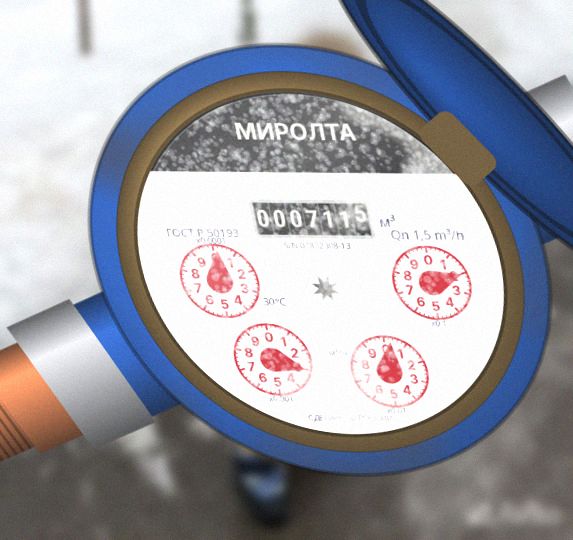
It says 7115.2030 m³
